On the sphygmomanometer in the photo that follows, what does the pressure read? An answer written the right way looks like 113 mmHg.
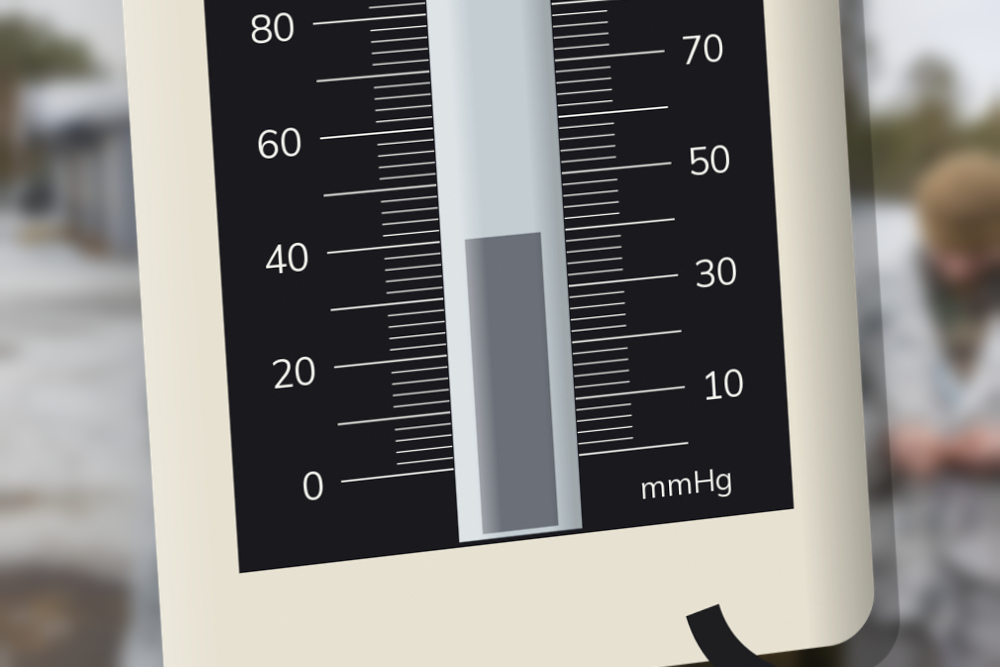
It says 40 mmHg
